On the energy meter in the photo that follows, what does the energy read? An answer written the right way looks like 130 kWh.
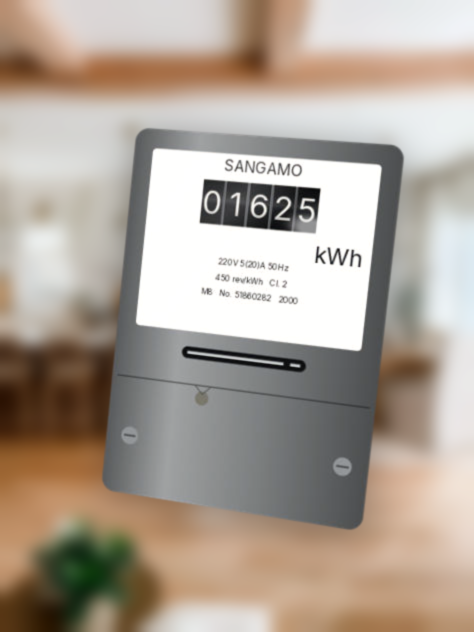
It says 1625 kWh
